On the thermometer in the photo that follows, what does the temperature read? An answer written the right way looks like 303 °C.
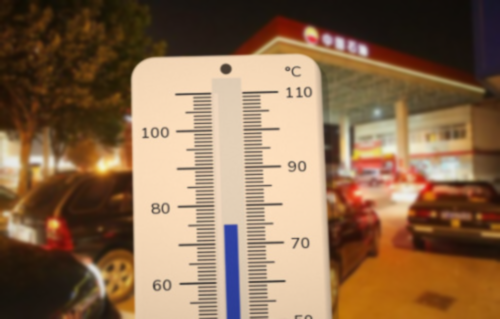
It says 75 °C
